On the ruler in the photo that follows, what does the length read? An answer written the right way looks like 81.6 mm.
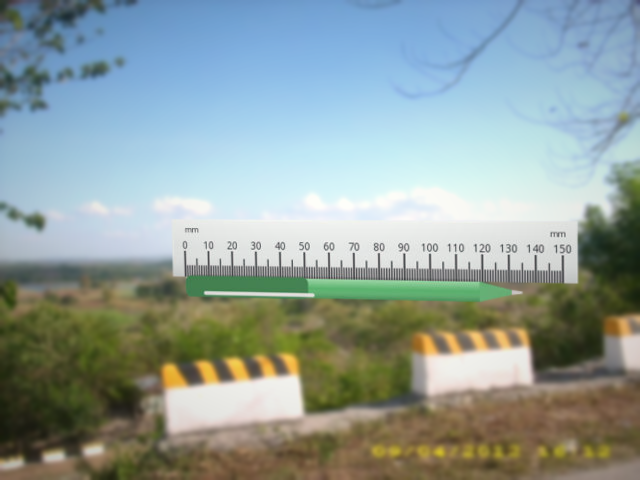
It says 135 mm
